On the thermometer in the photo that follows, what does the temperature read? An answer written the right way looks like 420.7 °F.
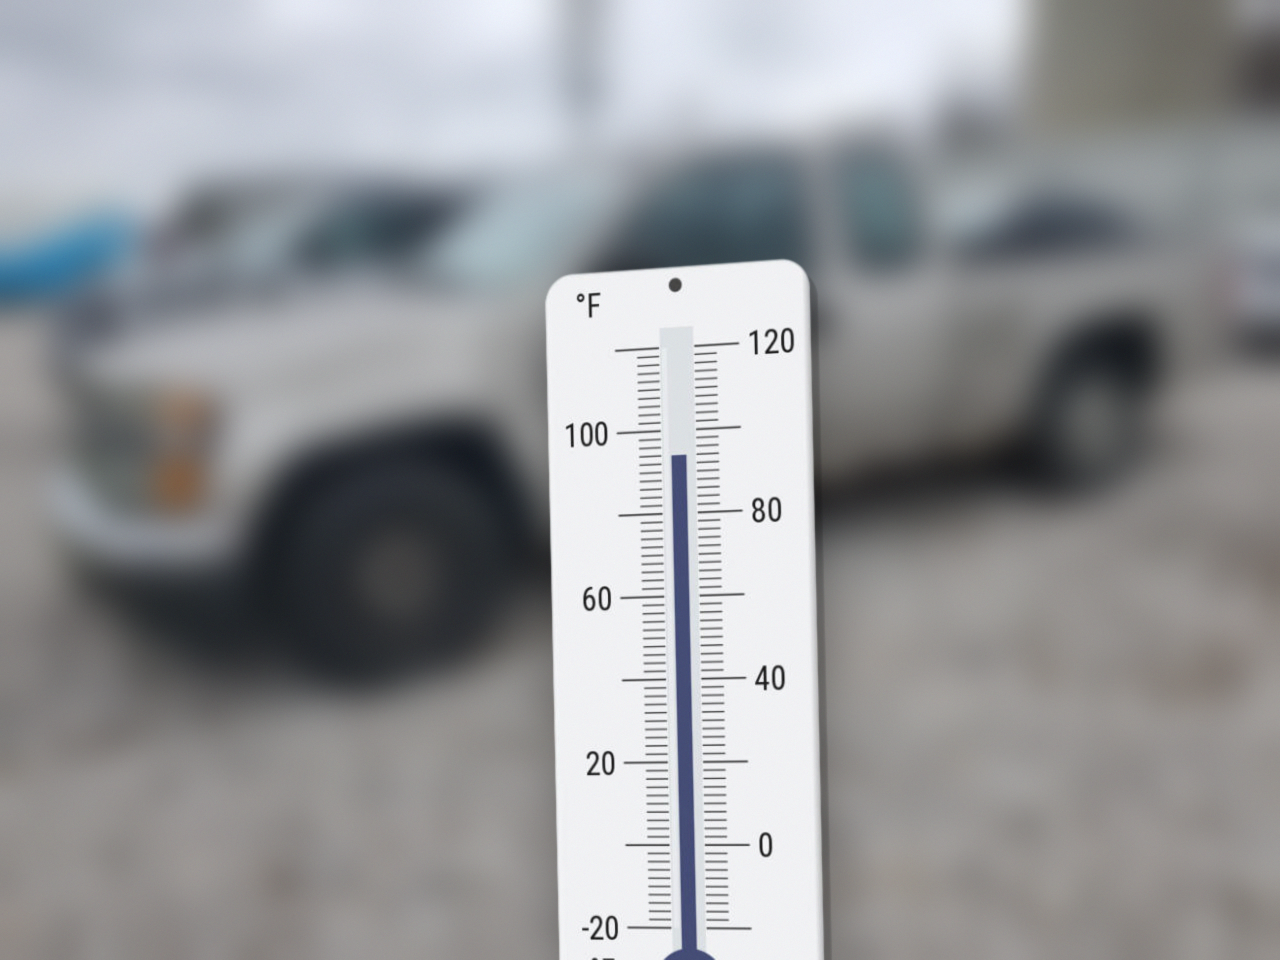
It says 94 °F
